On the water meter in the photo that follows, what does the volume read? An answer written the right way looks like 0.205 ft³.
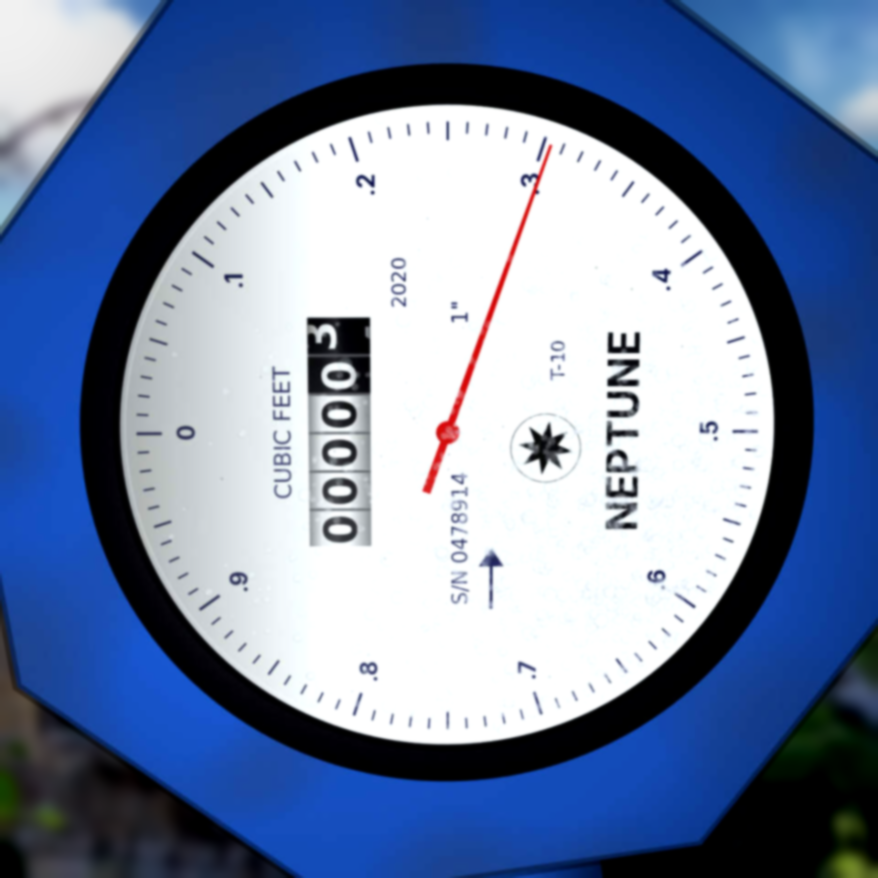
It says 3.30 ft³
